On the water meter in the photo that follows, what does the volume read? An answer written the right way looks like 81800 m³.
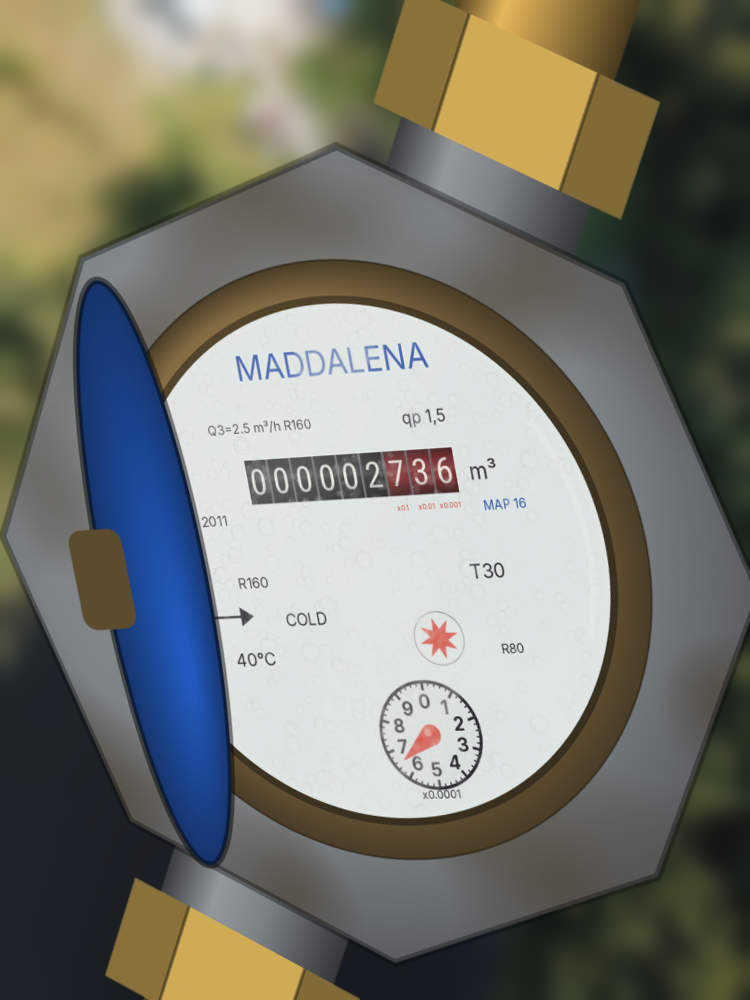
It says 2.7366 m³
